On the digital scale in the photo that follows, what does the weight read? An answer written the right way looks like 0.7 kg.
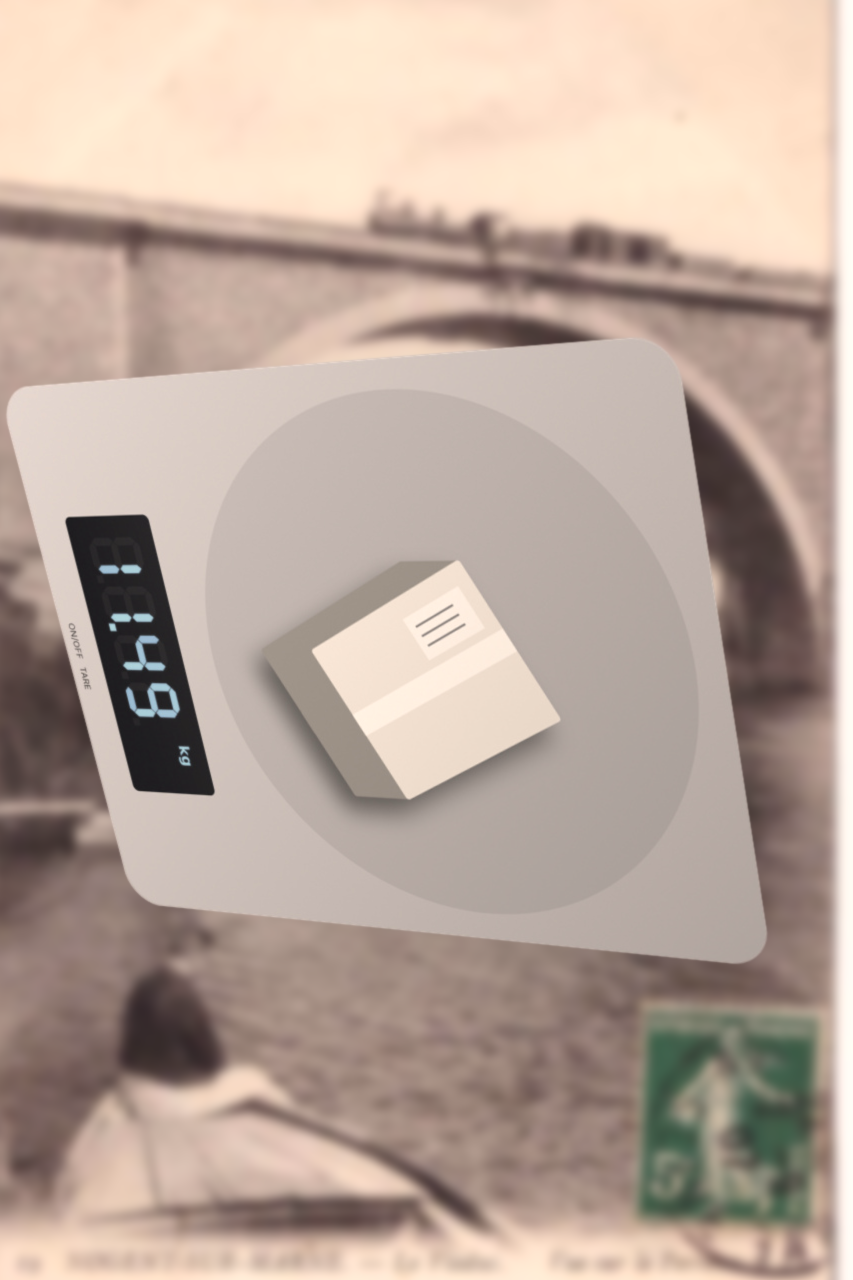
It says 11.49 kg
